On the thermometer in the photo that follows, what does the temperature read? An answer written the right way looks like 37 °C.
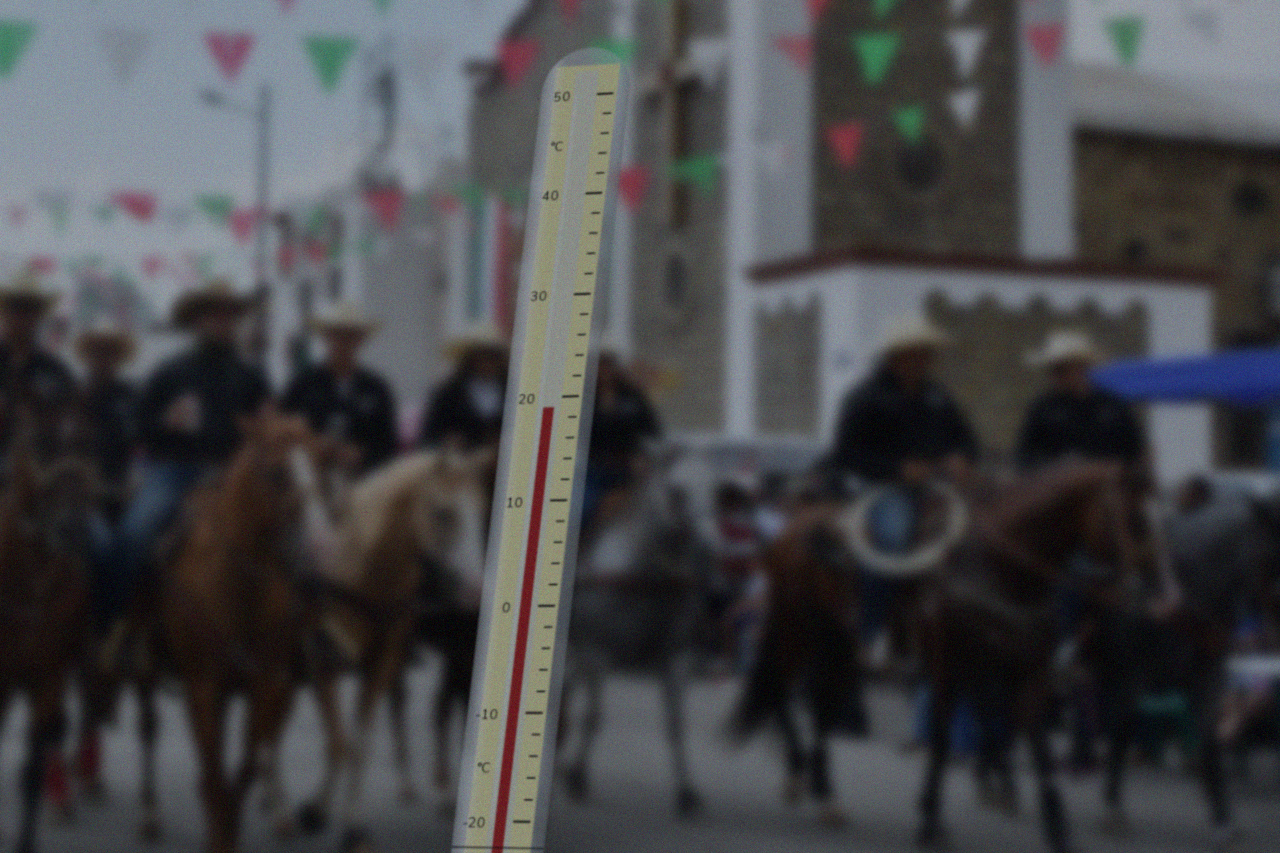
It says 19 °C
